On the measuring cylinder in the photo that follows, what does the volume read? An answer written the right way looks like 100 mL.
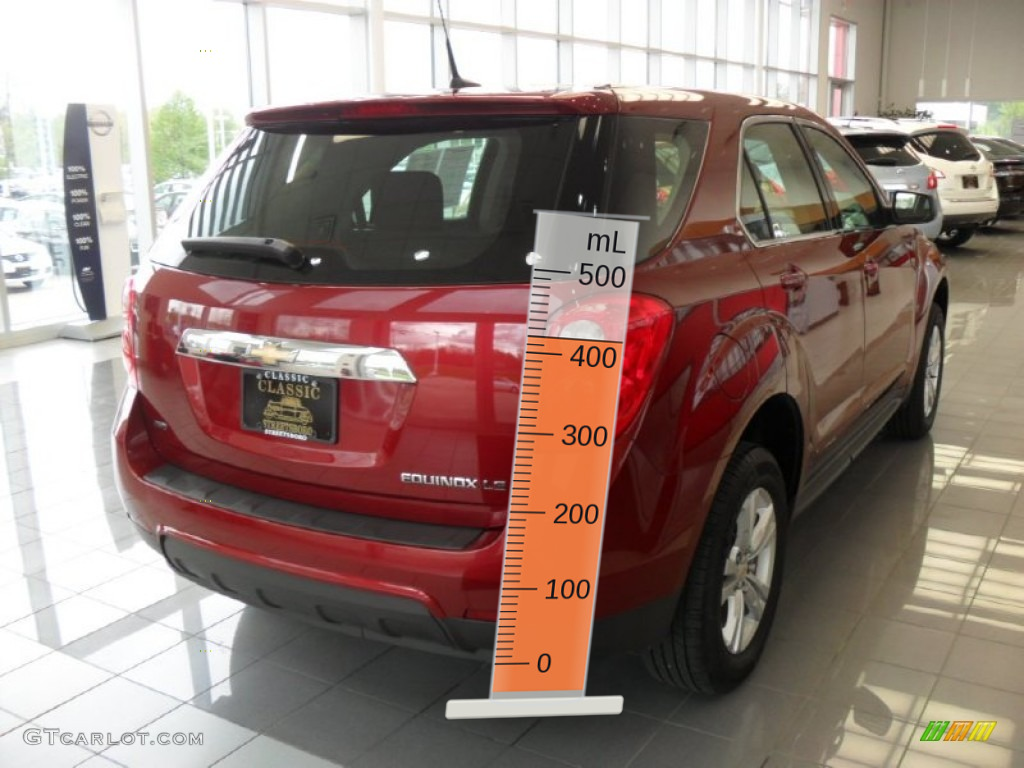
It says 420 mL
